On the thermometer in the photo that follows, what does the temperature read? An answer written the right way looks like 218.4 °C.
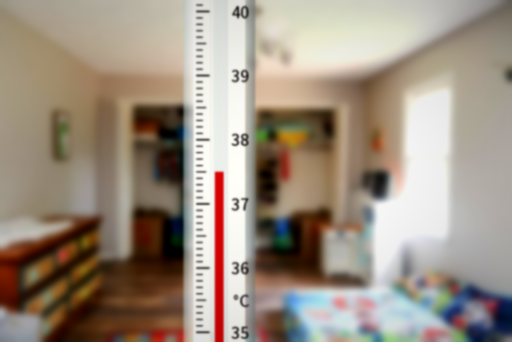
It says 37.5 °C
